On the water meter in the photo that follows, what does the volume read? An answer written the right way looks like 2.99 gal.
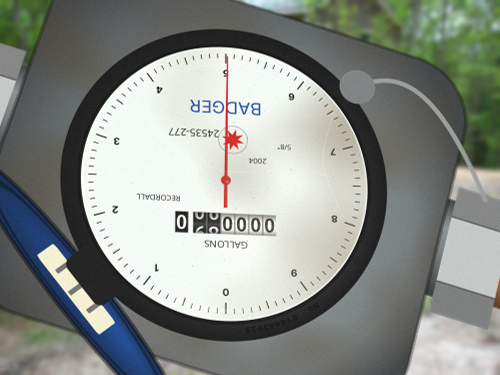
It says 895.0 gal
